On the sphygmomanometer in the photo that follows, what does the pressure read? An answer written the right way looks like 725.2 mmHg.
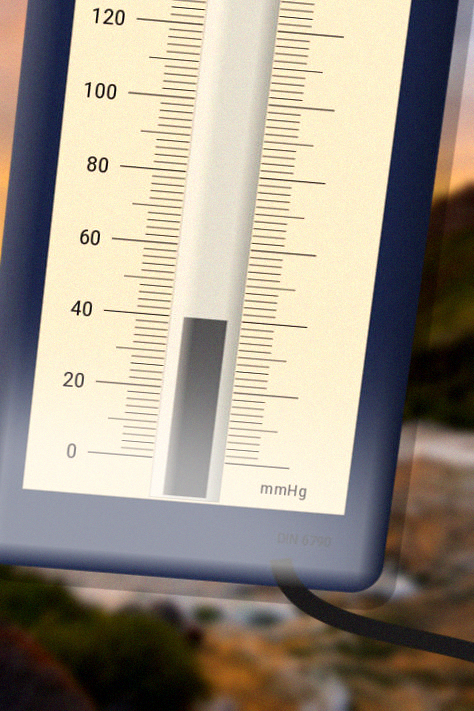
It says 40 mmHg
